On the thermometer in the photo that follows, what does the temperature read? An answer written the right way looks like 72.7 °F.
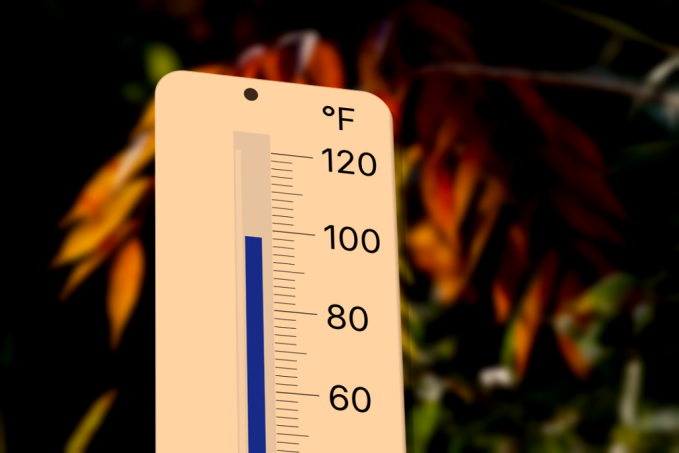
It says 98 °F
